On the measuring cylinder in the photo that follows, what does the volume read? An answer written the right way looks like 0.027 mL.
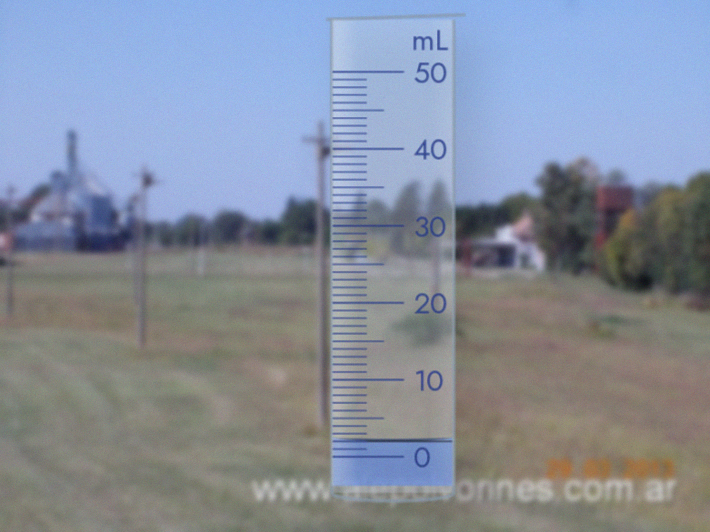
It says 2 mL
